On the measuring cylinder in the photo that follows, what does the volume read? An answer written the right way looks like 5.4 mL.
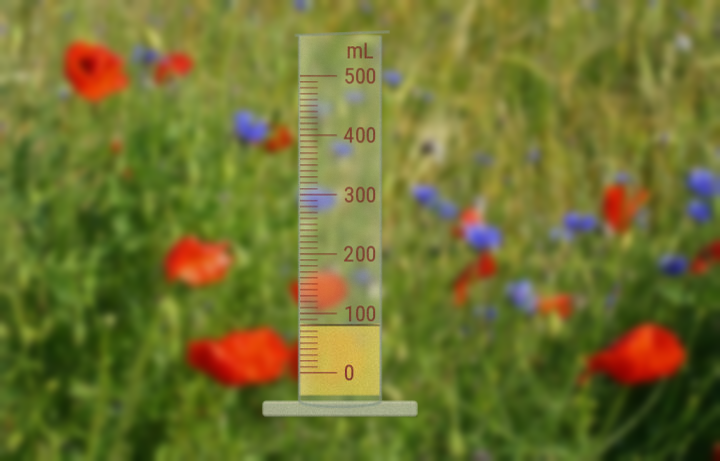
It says 80 mL
